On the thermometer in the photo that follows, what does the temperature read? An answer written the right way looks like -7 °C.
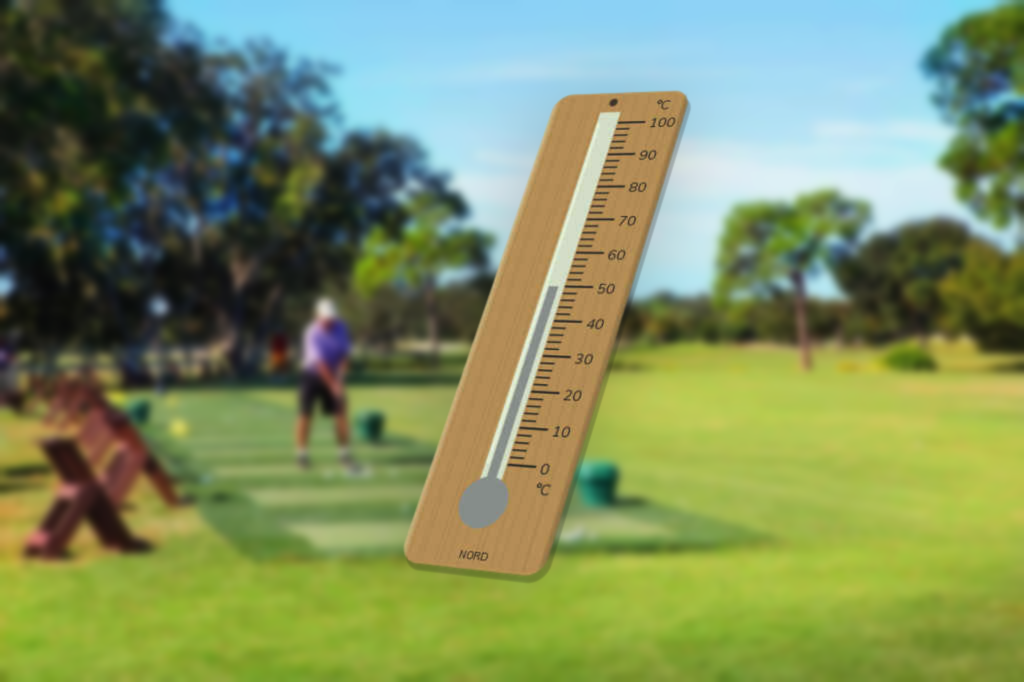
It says 50 °C
